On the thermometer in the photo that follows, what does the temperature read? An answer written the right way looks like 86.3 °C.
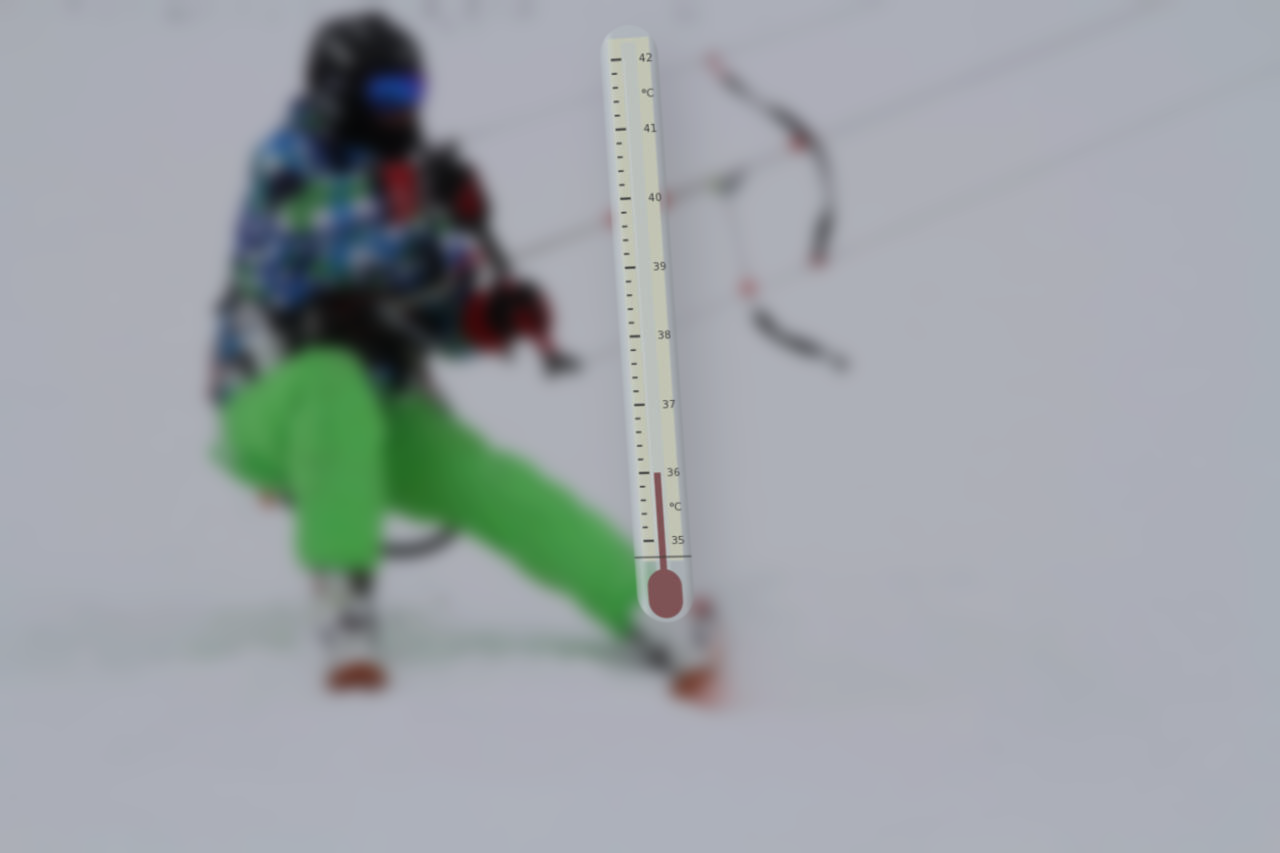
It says 36 °C
